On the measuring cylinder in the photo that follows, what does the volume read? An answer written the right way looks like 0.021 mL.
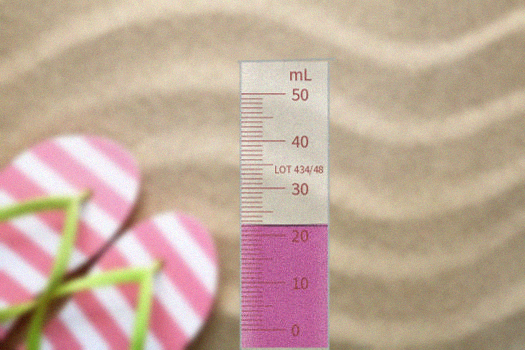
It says 22 mL
